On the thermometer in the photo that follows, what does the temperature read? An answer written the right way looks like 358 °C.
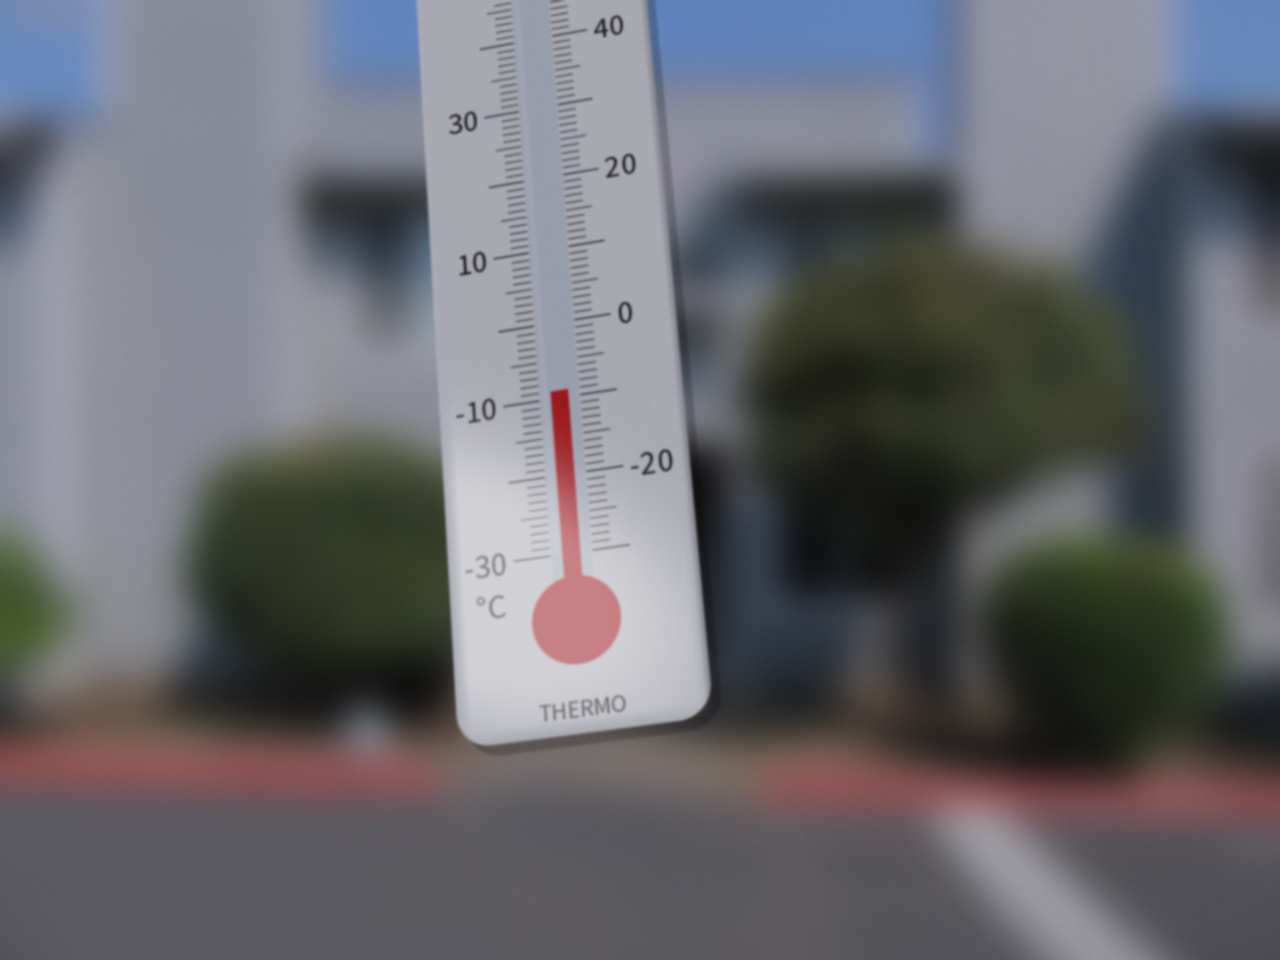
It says -9 °C
